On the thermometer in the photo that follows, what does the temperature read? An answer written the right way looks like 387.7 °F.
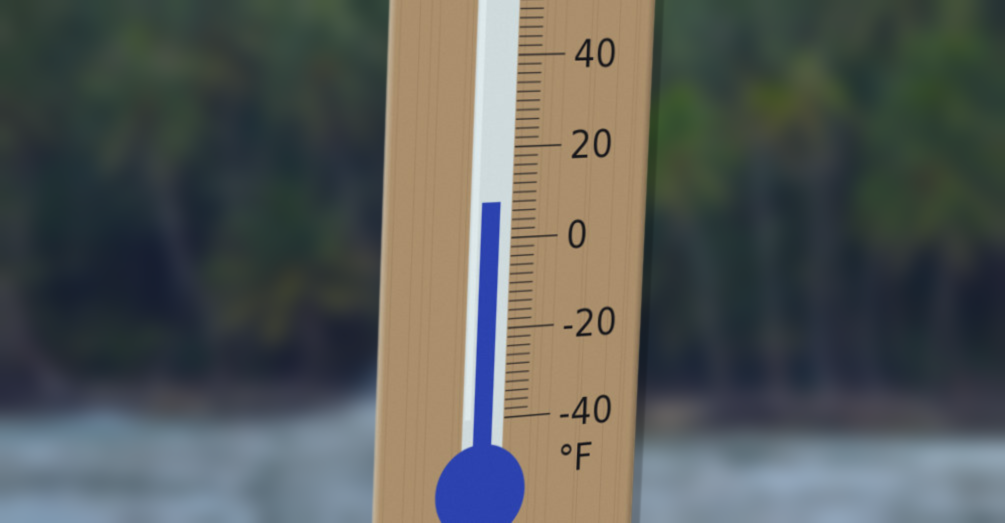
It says 8 °F
